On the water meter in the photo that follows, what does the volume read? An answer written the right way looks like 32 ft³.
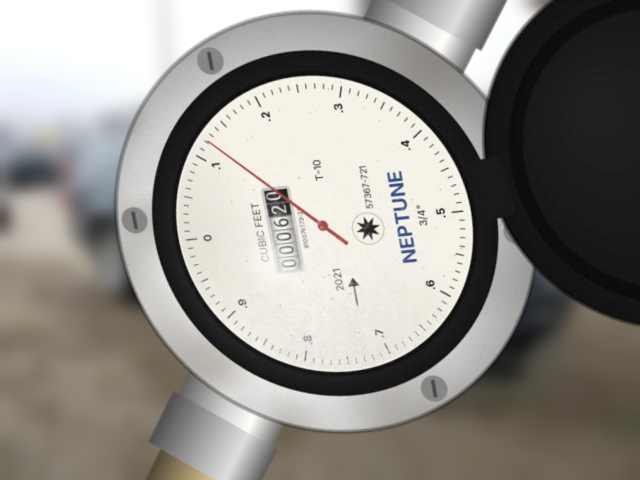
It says 620.12 ft³
